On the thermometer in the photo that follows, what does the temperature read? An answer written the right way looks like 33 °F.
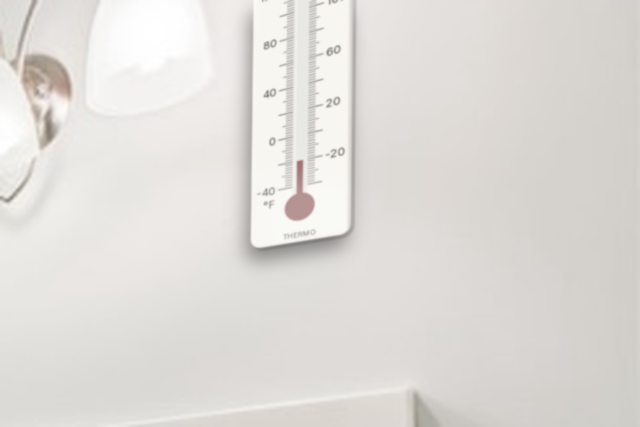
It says -20 °F
